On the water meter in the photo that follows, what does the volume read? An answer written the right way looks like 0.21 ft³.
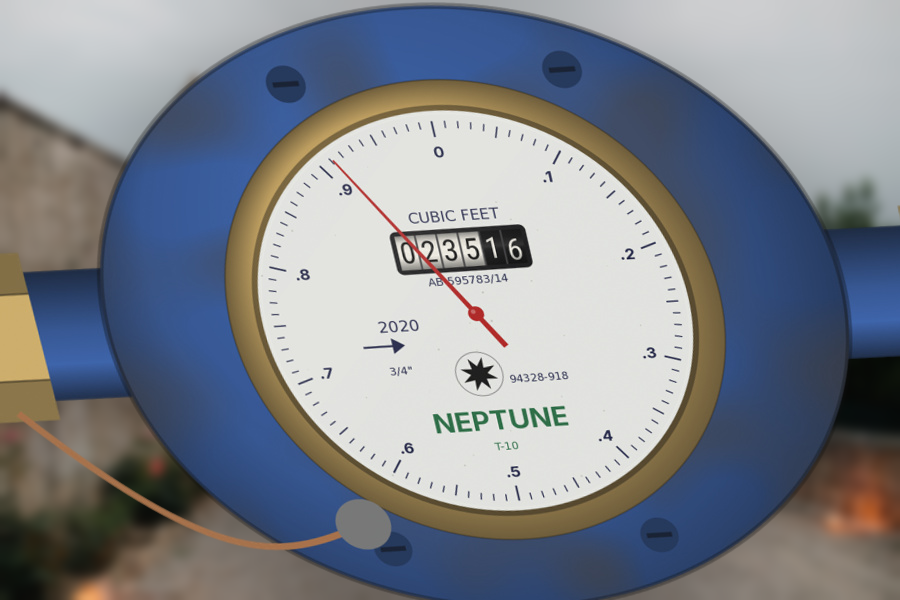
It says 23515.91 ft³
